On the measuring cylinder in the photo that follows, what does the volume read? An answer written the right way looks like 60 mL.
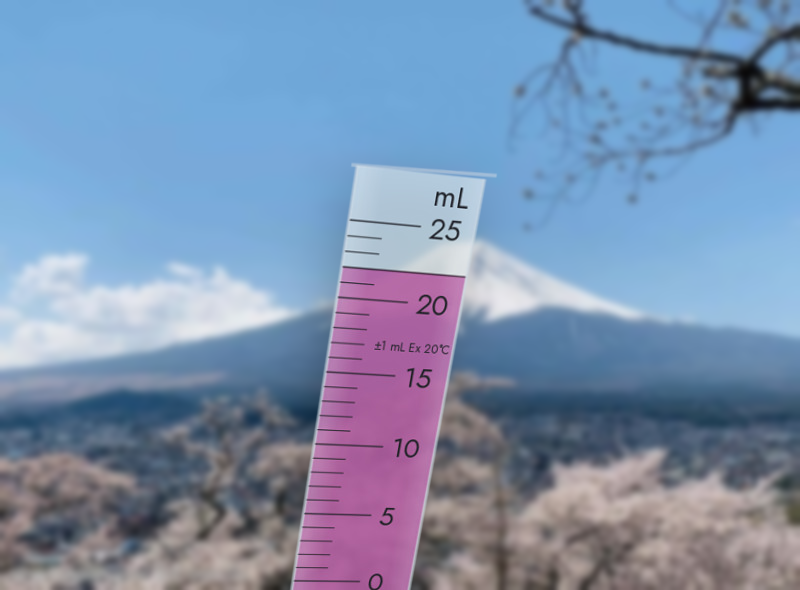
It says 22 mL
